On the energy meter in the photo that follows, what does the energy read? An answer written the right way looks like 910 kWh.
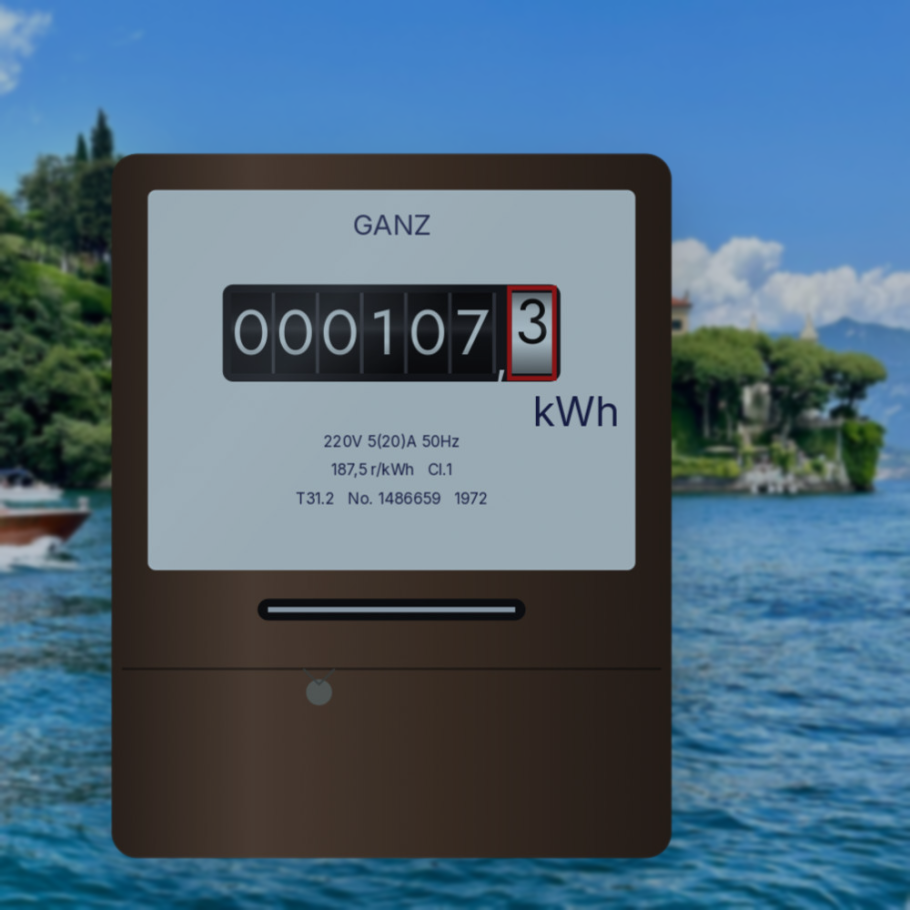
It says 107.3 kWh
